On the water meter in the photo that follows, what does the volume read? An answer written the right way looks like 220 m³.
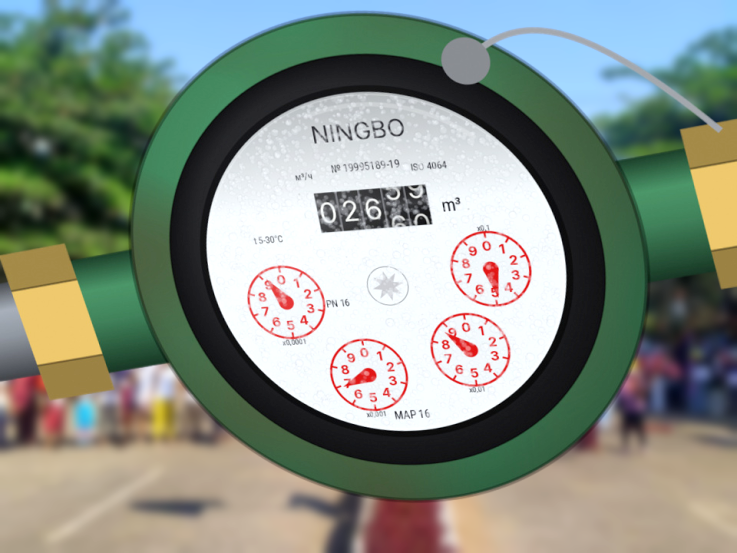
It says 2659.4869 m³
